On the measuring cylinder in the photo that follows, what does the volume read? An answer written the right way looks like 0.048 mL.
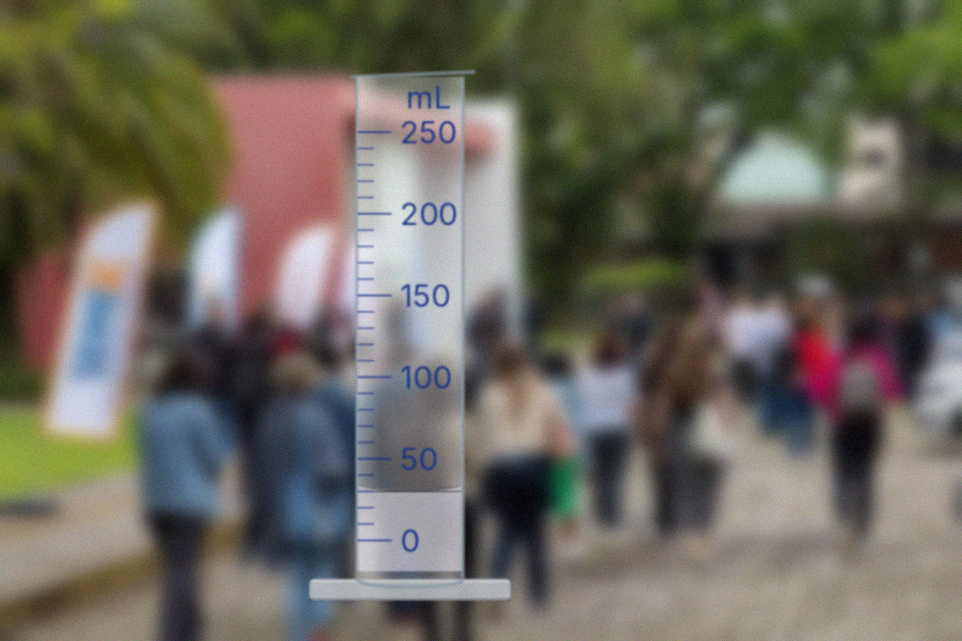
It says 30 mL
